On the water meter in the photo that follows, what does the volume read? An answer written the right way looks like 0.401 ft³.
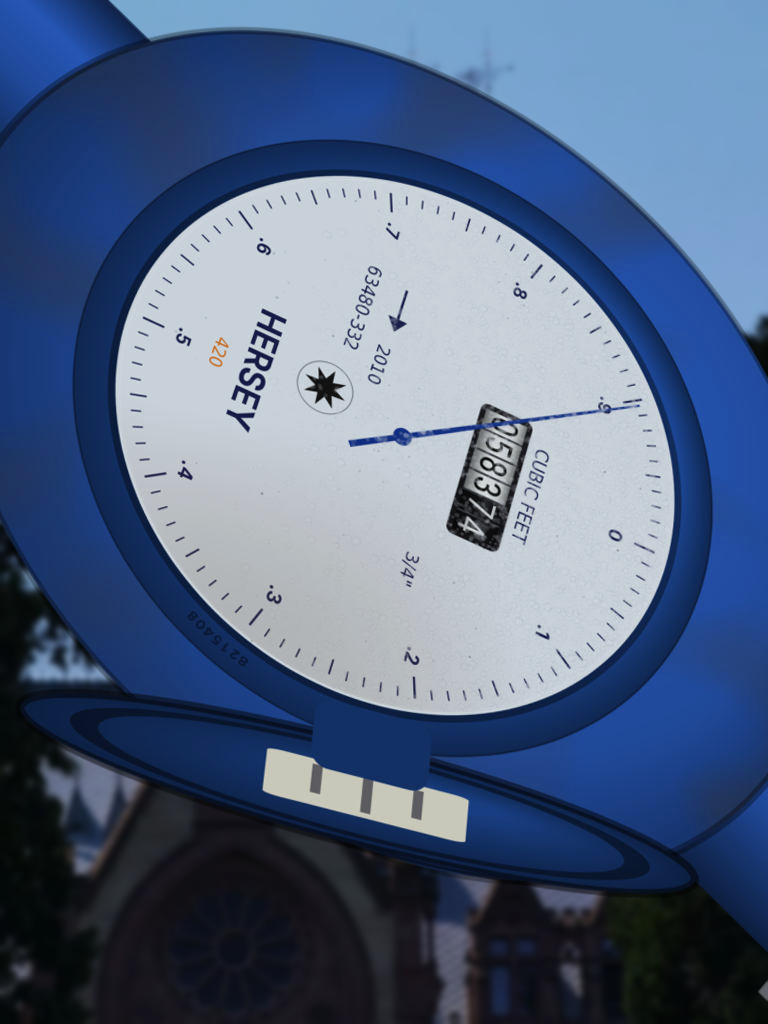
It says 58373.90 ft³
